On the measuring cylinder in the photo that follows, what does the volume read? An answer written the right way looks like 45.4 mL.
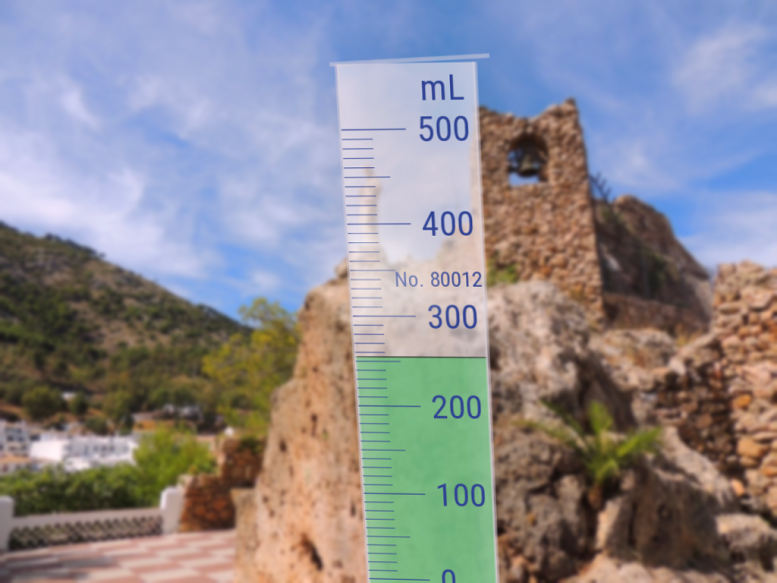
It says 255 mL
